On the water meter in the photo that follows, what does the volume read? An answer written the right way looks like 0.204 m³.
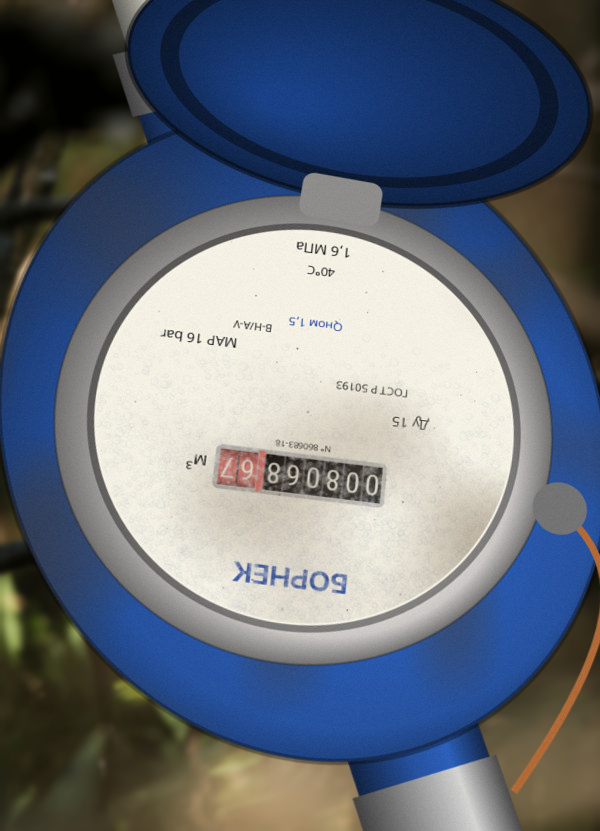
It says 8068.67 m³
